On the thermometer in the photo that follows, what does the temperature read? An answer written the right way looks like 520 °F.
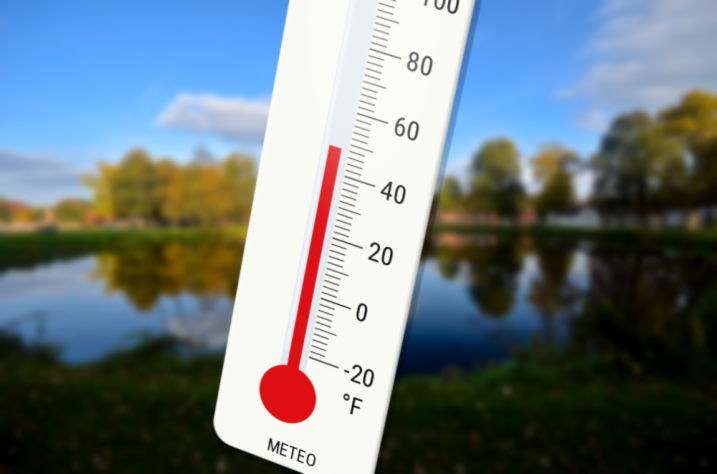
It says 48 °F
